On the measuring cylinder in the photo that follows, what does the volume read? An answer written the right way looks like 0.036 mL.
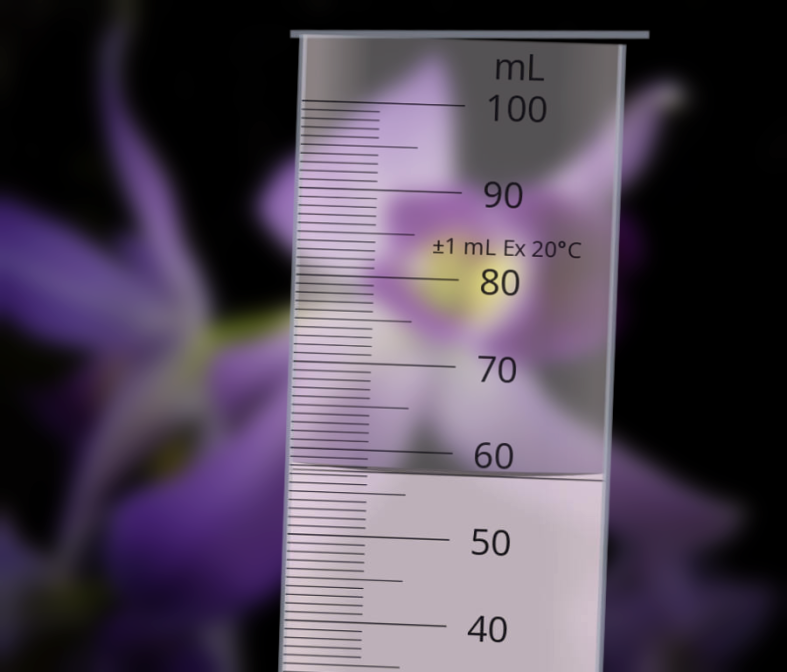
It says 57.5 mL
